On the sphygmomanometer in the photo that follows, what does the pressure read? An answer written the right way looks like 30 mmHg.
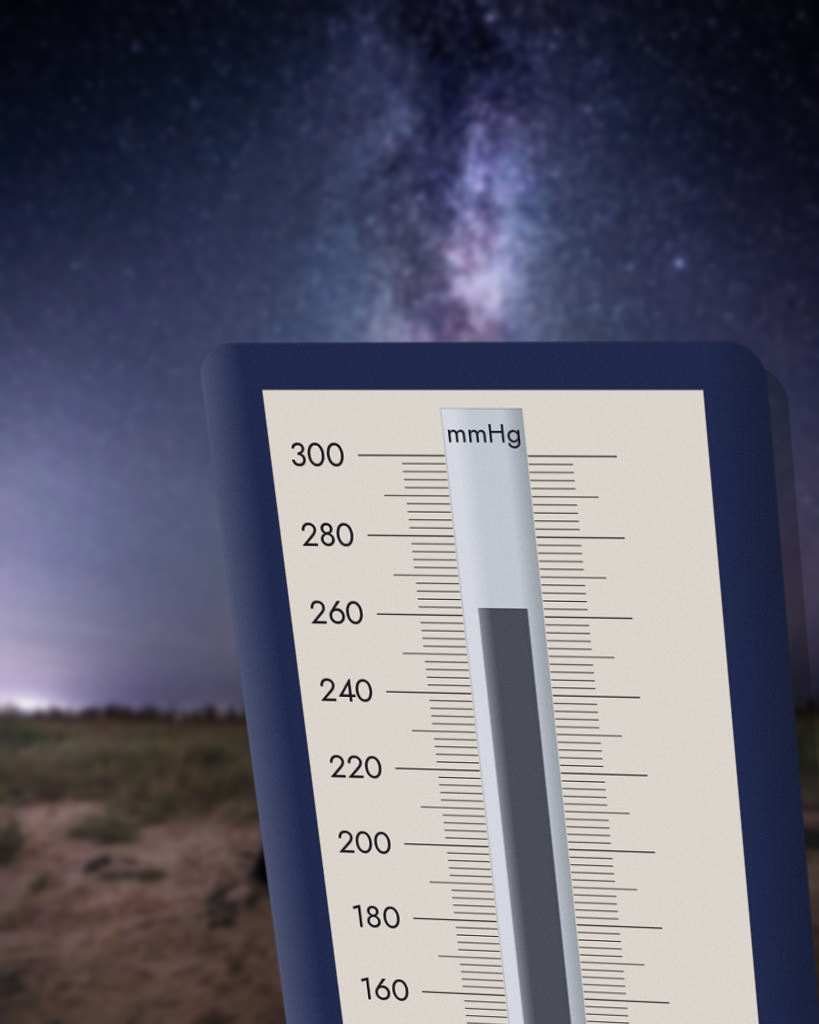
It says 262 mmHg
